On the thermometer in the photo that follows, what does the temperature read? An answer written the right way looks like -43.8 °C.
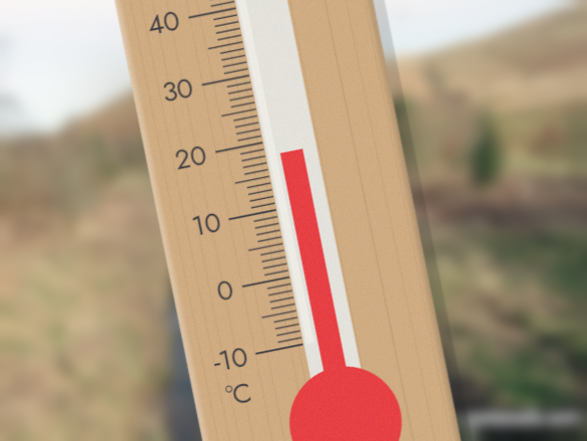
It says 18 °C
